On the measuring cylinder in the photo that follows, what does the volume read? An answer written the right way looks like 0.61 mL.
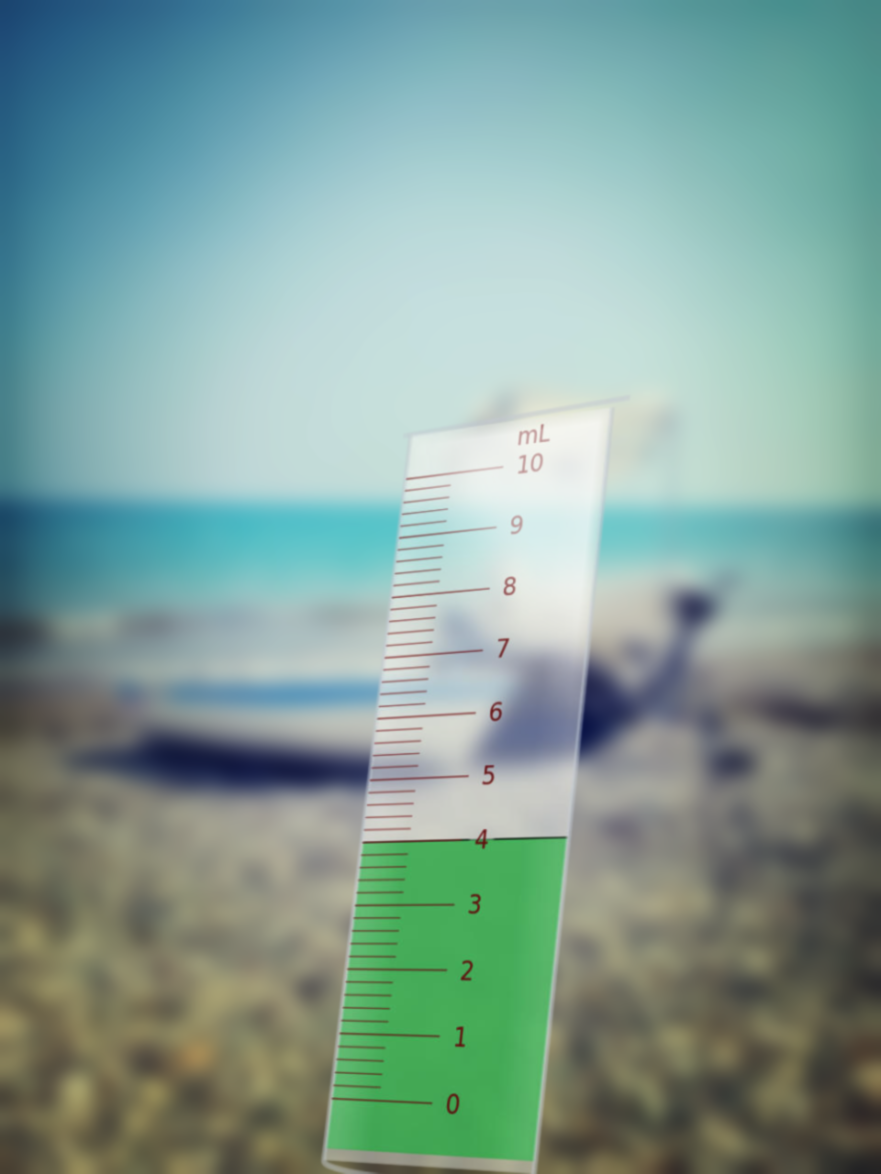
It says 4 mL
